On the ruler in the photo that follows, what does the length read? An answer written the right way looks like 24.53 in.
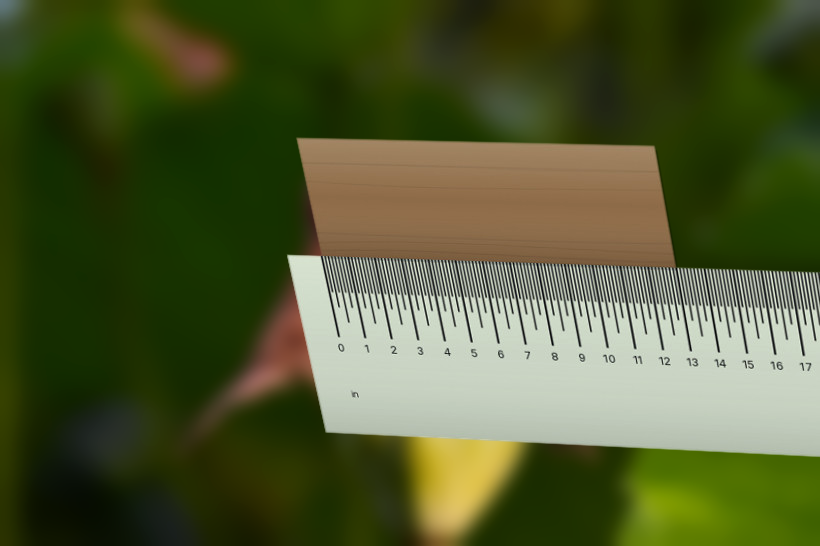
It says 13 in
